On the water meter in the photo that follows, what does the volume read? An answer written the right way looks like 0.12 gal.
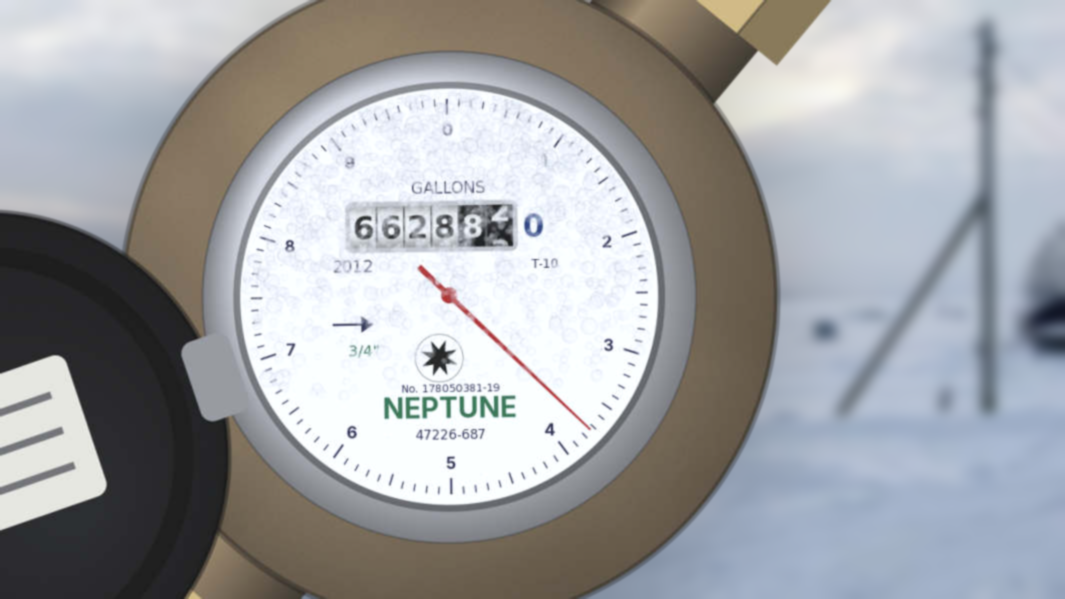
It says 6628823.7 gal
